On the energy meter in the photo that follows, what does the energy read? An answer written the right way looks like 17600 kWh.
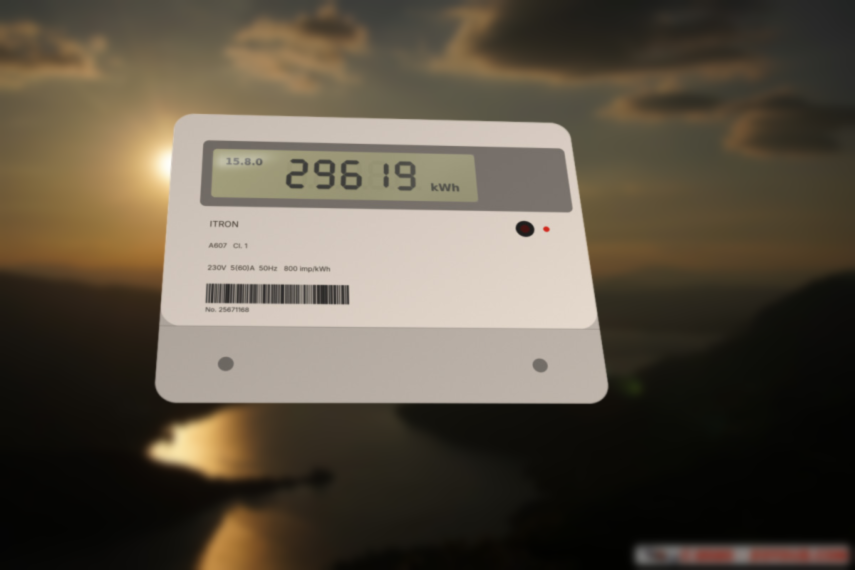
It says 29619 kWh
